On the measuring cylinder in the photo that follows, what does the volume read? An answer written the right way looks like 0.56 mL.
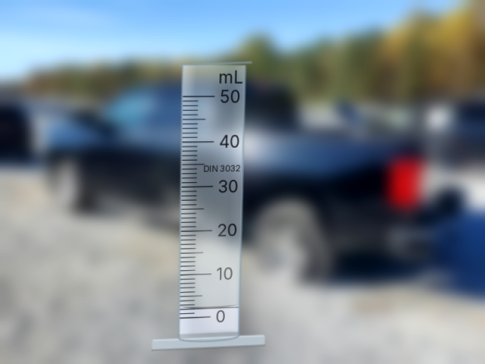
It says 2 mL
